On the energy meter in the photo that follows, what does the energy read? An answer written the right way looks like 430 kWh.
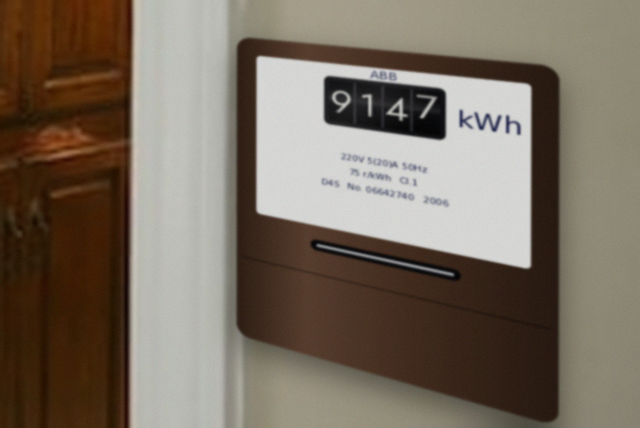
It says 9147 kWh
